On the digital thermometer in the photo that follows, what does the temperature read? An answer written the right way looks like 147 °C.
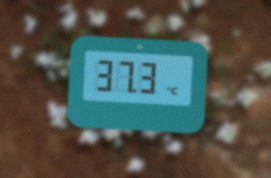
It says 37.3 °C
